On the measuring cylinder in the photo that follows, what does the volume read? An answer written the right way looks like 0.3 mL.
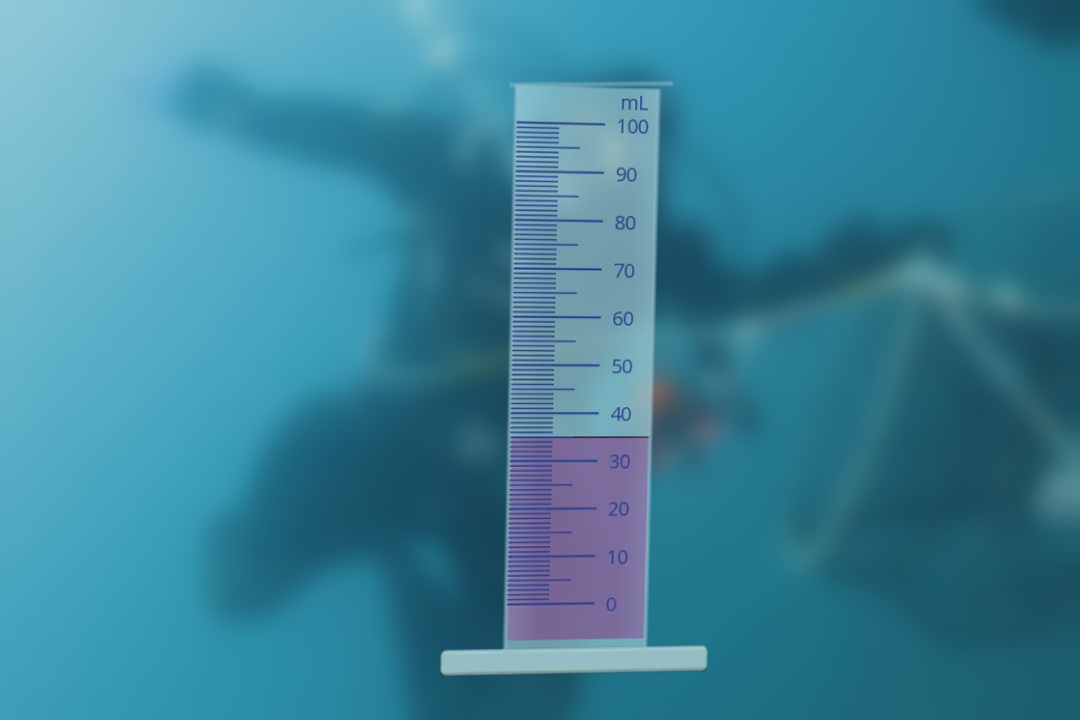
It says 35 mL
